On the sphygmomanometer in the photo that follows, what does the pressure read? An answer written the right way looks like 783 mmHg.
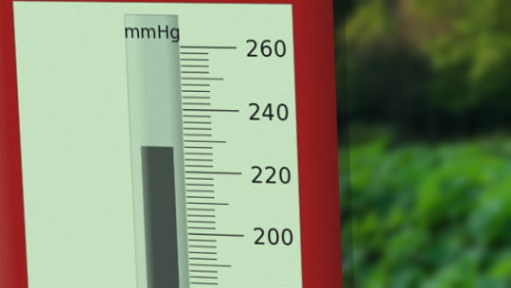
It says 228 mmHg
